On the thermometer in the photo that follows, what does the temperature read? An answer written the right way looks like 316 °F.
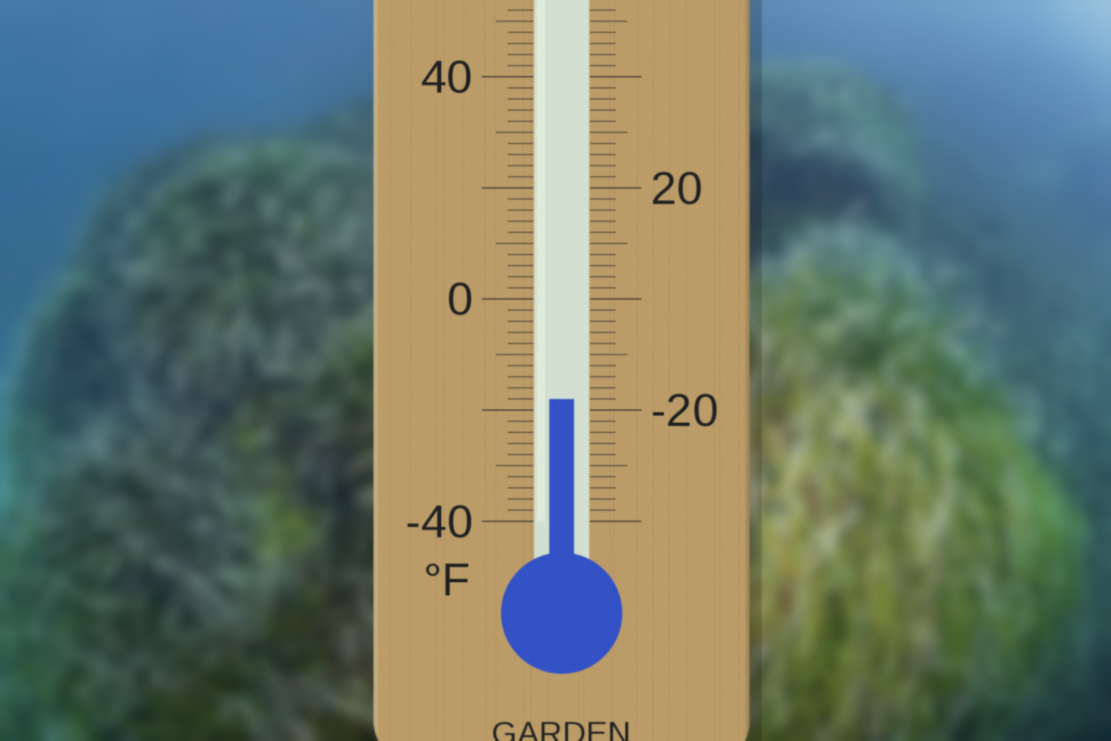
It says -18 °F
